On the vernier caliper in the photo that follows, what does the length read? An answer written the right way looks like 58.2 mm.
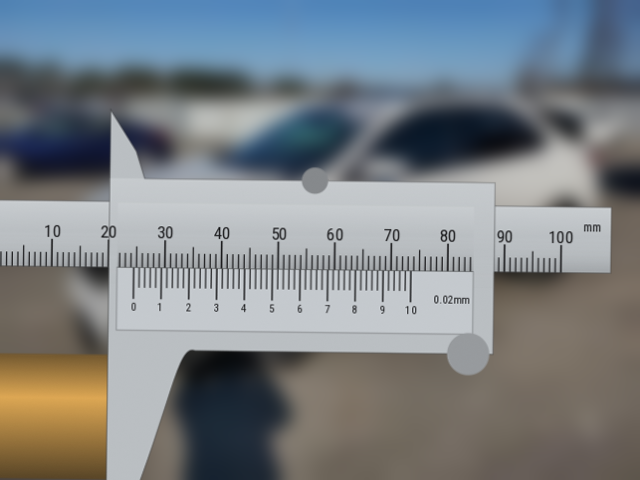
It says 24.5 mm
